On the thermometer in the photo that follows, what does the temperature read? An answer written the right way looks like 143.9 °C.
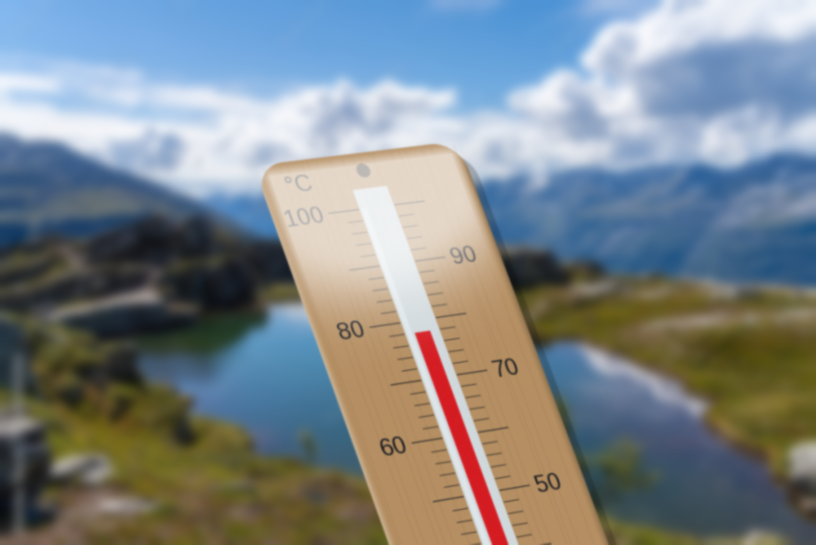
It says 78 °C
